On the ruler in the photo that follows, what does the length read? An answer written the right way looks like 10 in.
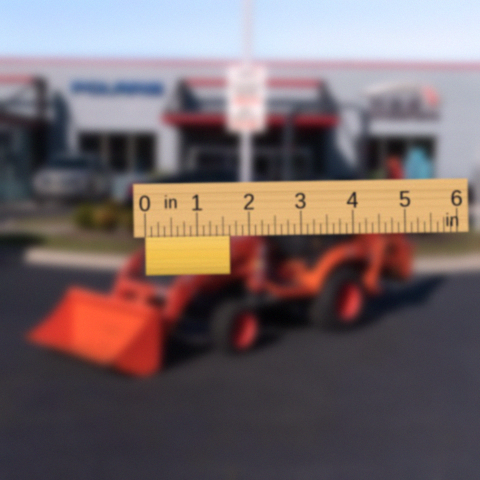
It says 1.625 in
